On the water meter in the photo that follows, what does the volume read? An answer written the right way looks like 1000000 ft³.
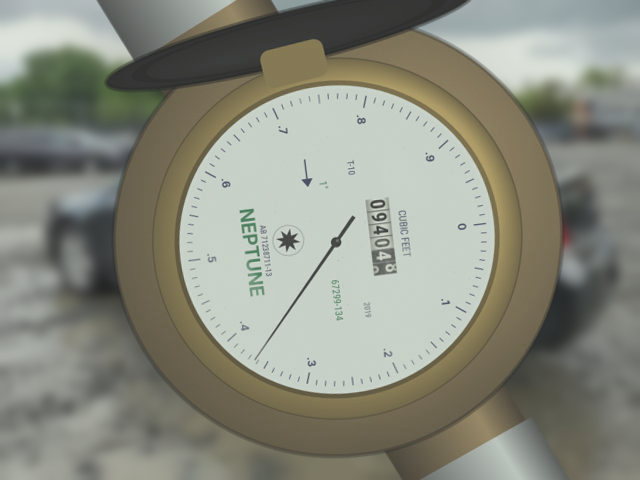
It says 94048.36 ft³
